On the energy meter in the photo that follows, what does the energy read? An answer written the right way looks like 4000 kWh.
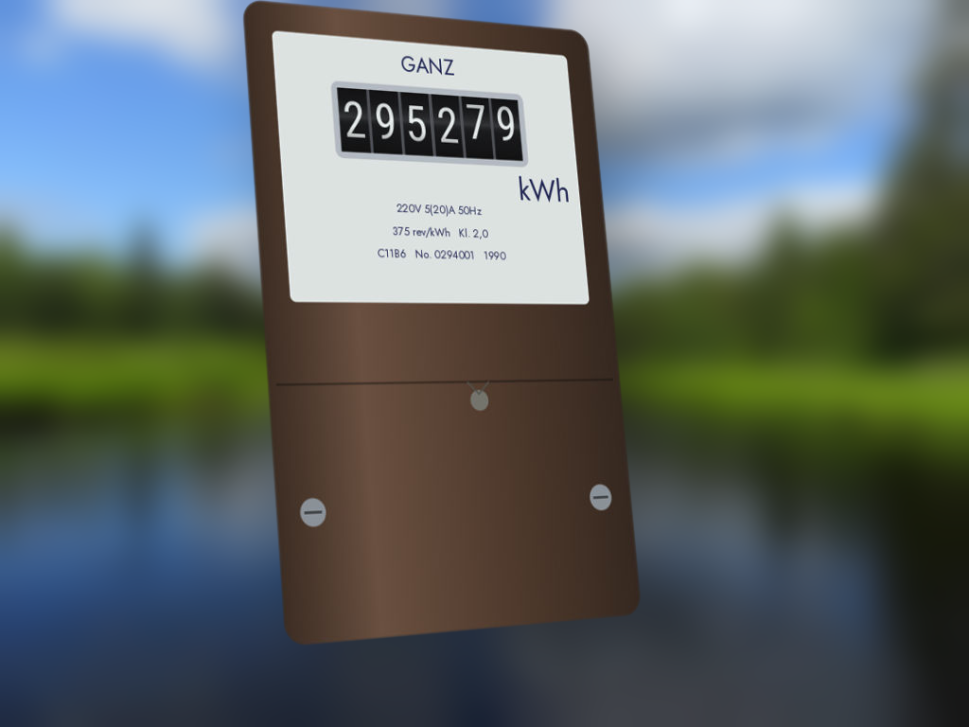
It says 295279 kWh
